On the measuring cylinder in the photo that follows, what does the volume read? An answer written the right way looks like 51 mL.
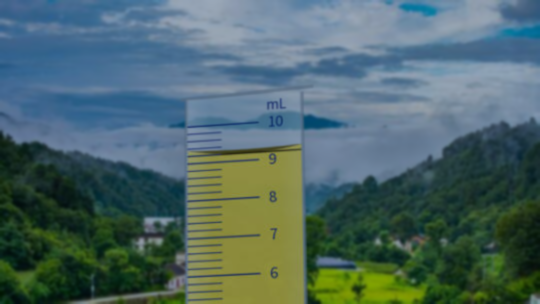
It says 9.2 mL
